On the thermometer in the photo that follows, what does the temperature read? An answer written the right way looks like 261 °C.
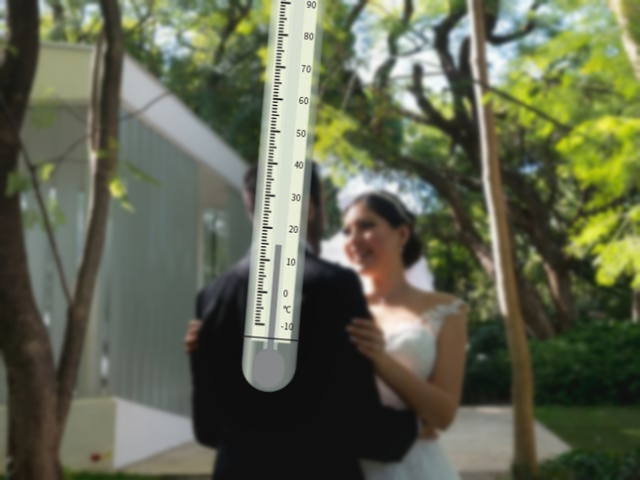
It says 15 °C
